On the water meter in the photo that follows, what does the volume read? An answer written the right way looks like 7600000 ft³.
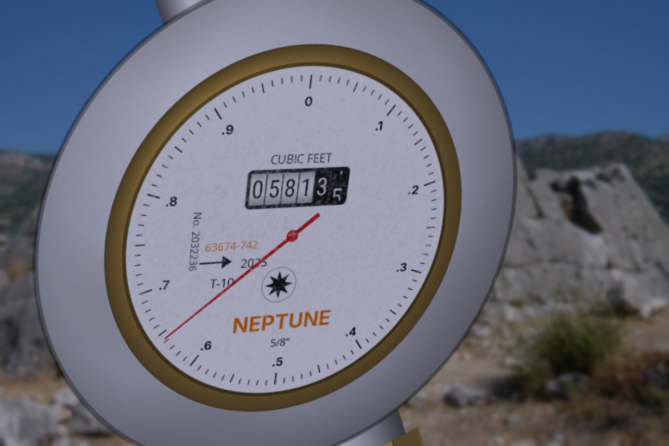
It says 58134.64 ft³
